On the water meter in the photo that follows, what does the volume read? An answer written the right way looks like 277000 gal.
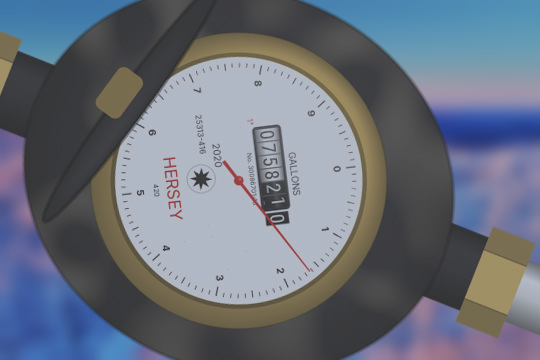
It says 758211.6 gal
